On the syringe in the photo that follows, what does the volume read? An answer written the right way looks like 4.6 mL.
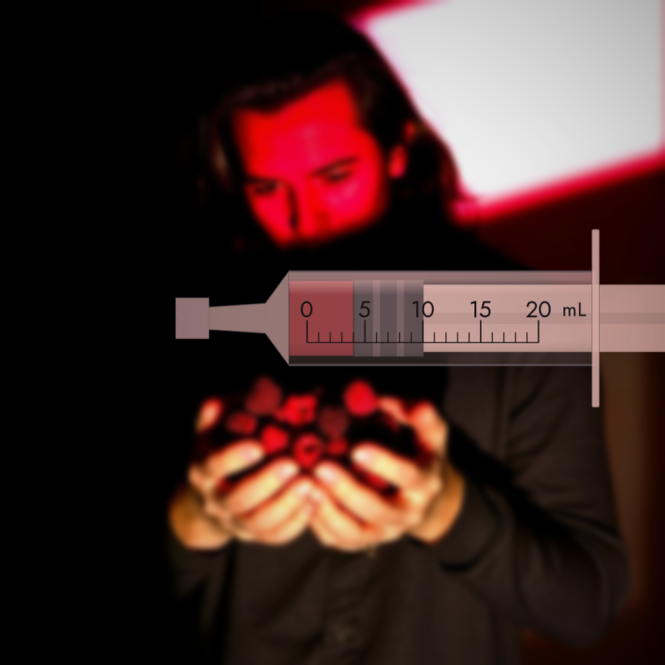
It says 4 mL
